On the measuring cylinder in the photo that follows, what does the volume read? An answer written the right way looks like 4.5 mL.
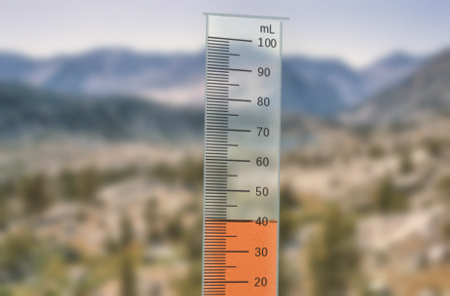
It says 40 mL
